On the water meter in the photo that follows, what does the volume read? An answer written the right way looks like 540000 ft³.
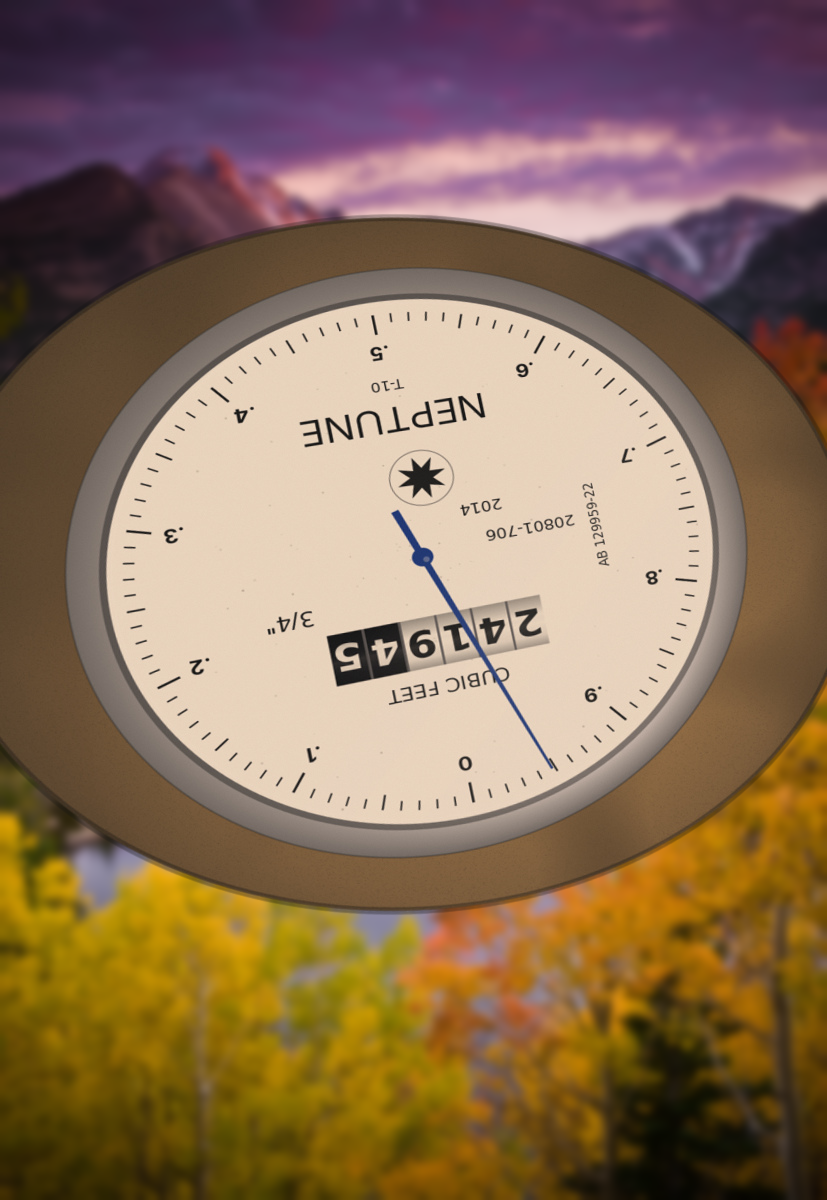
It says 241944.95 ft³
